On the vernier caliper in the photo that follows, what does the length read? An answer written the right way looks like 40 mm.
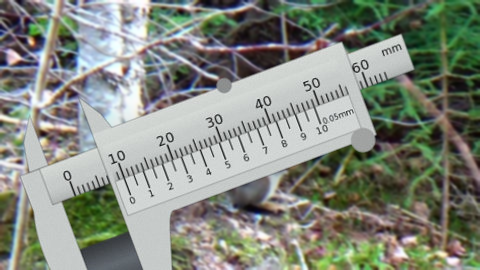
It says 10.0 mm
